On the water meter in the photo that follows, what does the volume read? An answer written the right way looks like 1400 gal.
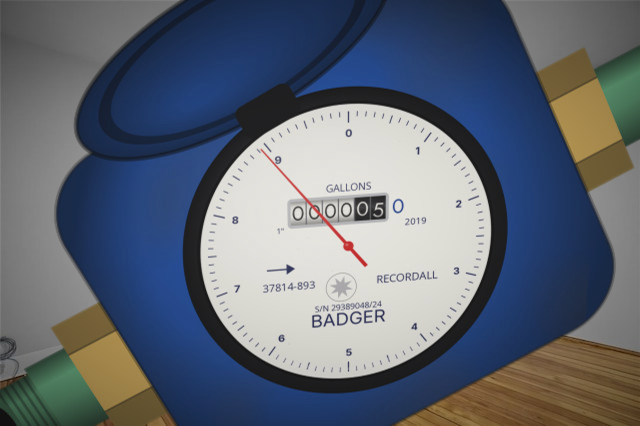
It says 48.9 gal
